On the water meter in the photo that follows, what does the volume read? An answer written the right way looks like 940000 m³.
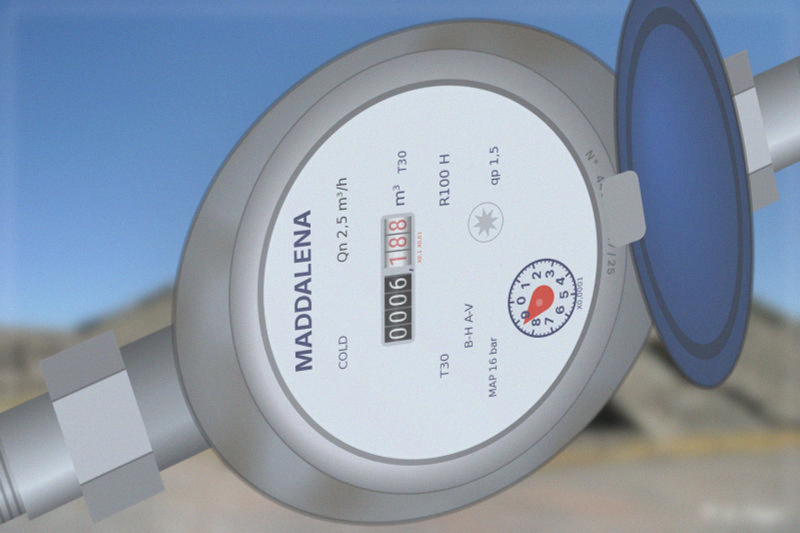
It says 6.1888 m³
